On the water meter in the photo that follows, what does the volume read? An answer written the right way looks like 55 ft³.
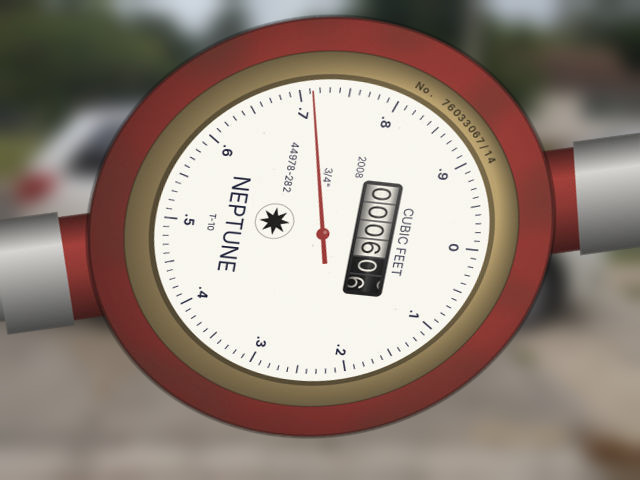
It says 605.71 ft³
